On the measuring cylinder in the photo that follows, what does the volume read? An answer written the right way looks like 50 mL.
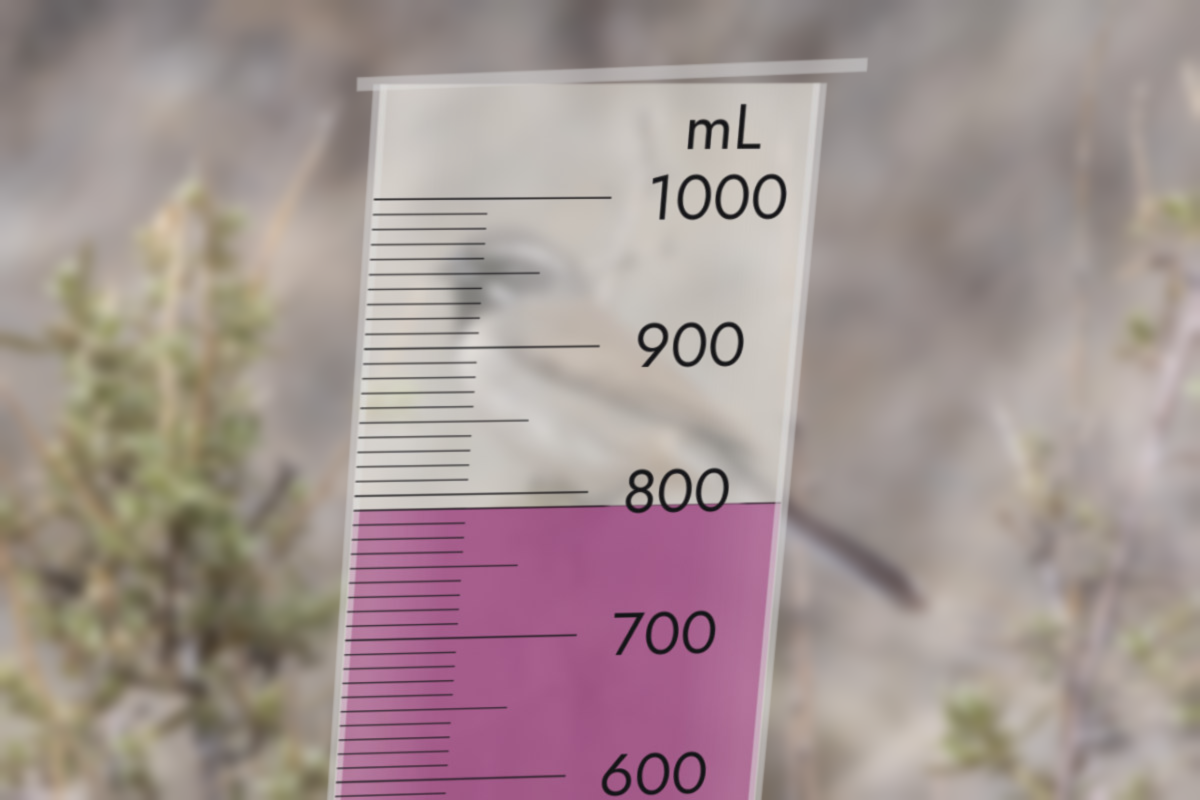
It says 790 mL
